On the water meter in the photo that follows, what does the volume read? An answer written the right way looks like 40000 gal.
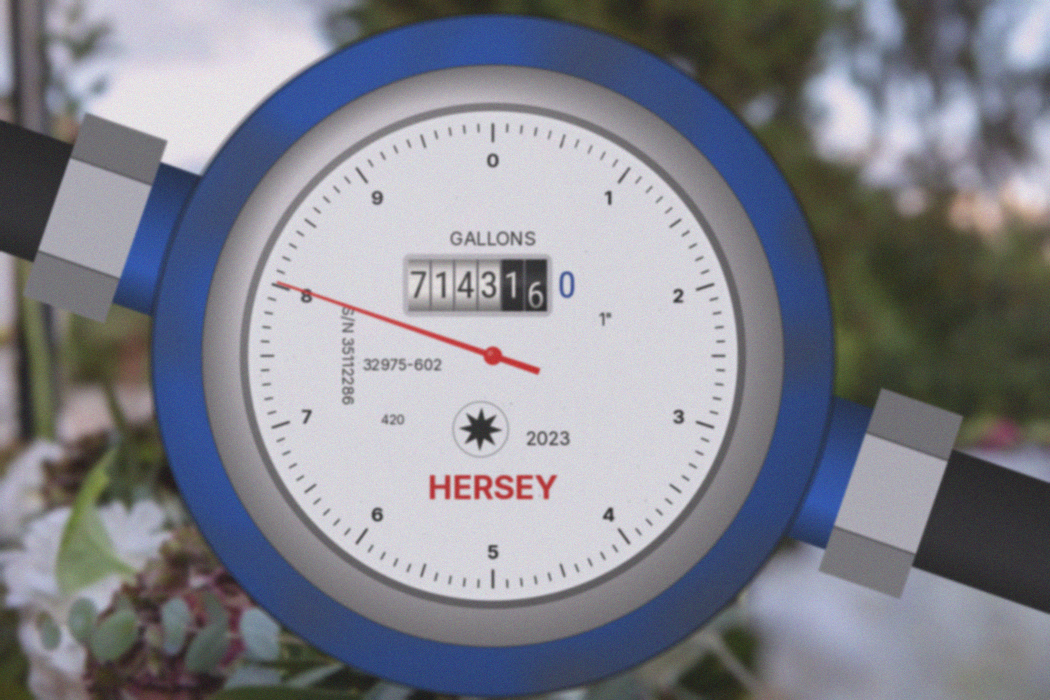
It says 7143158.0 gal
